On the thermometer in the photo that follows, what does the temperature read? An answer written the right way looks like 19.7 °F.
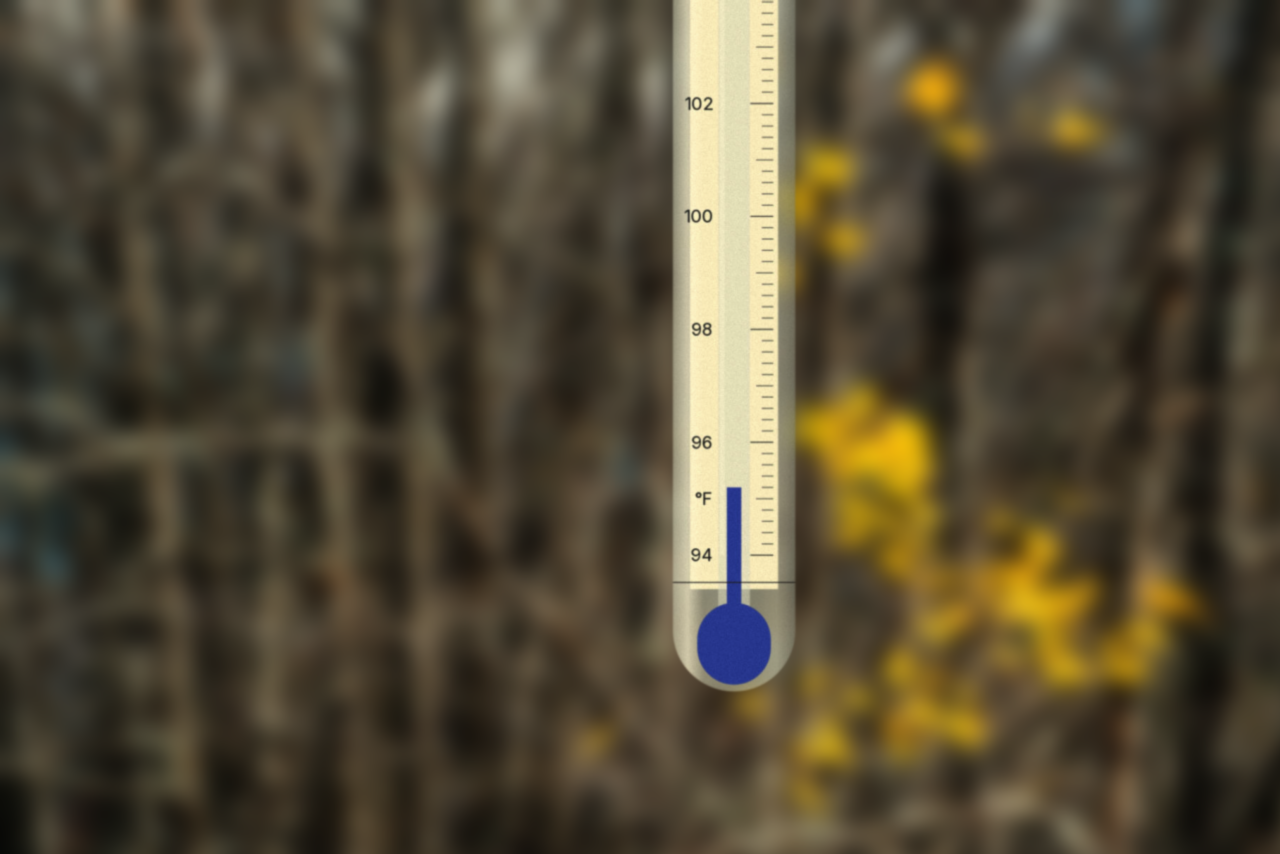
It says 95.2 °F
